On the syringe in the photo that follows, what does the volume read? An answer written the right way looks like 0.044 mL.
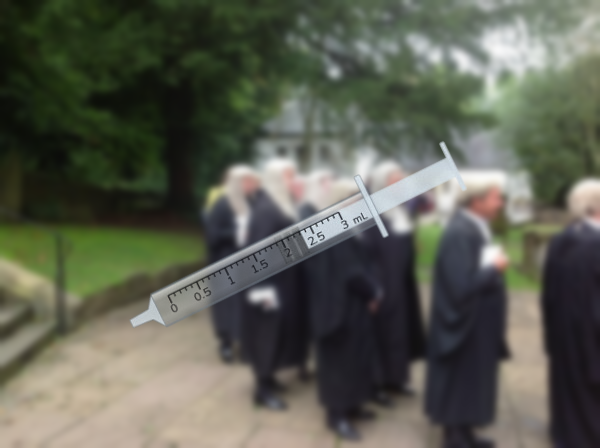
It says 1.9 mL
